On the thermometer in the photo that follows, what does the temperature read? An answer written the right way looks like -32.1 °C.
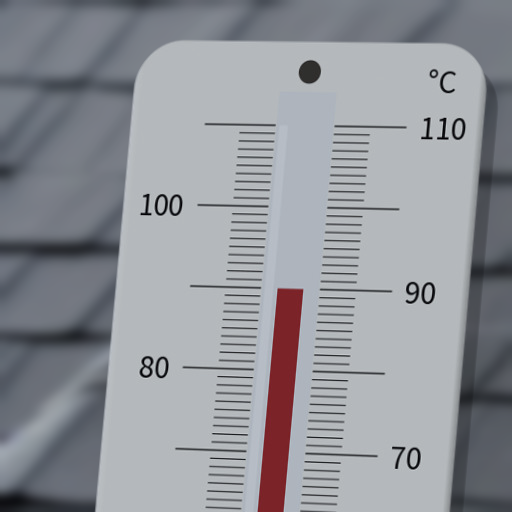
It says 90 °C
